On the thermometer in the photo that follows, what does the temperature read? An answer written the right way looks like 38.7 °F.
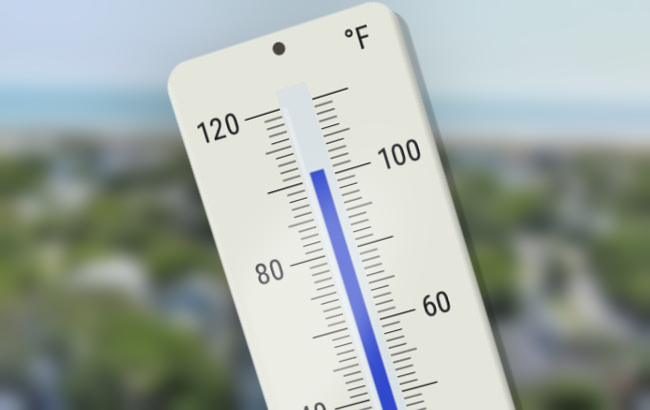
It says 102 °F
